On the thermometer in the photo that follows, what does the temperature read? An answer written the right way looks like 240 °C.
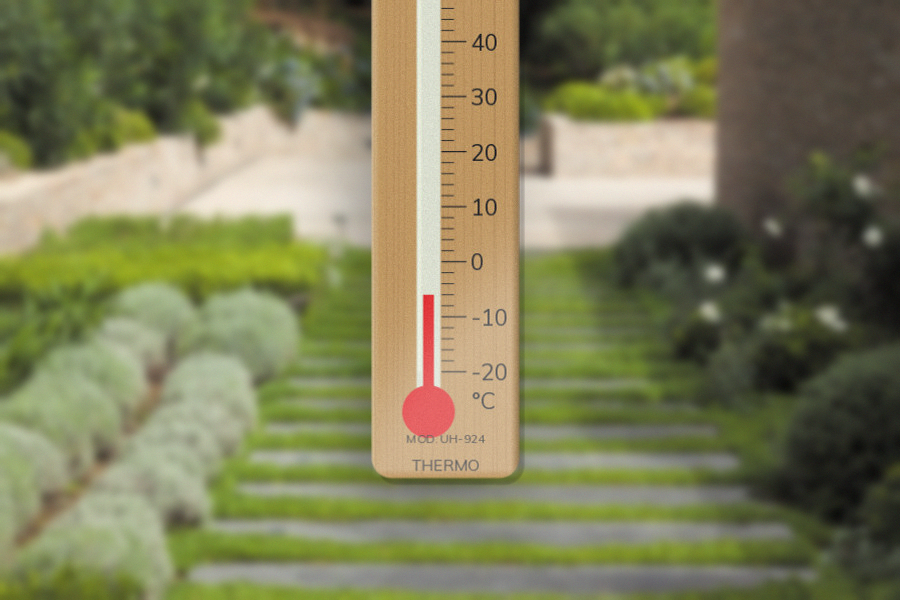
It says -6 °C
